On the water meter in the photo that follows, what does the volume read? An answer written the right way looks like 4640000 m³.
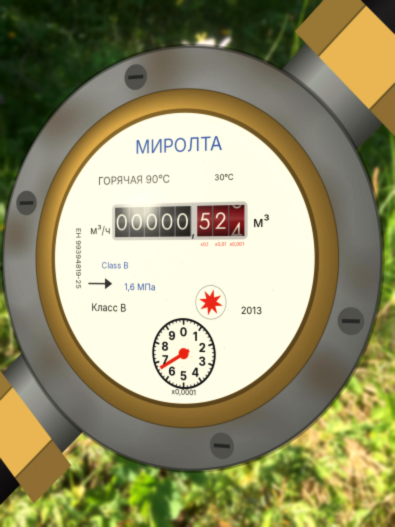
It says 0.5236 m³
